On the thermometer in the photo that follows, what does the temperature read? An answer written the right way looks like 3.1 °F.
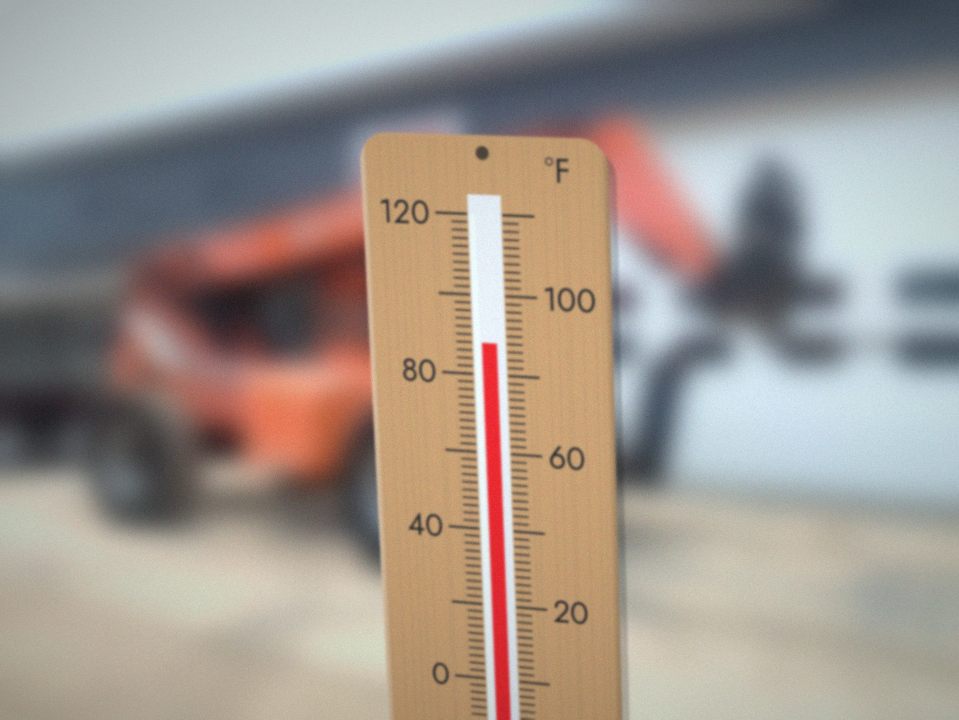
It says 88 °F
